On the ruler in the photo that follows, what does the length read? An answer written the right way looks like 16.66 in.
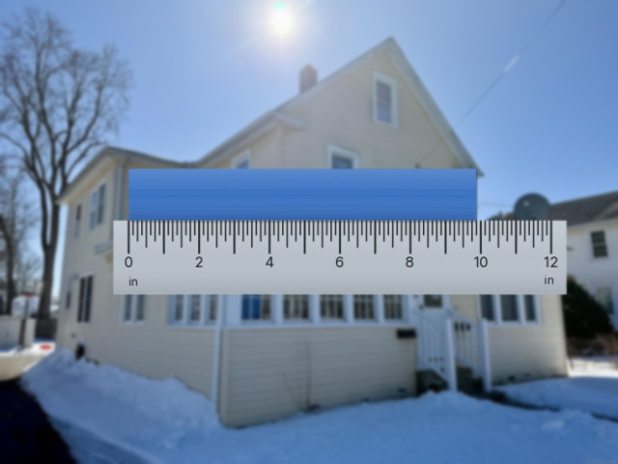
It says 9.875 in
